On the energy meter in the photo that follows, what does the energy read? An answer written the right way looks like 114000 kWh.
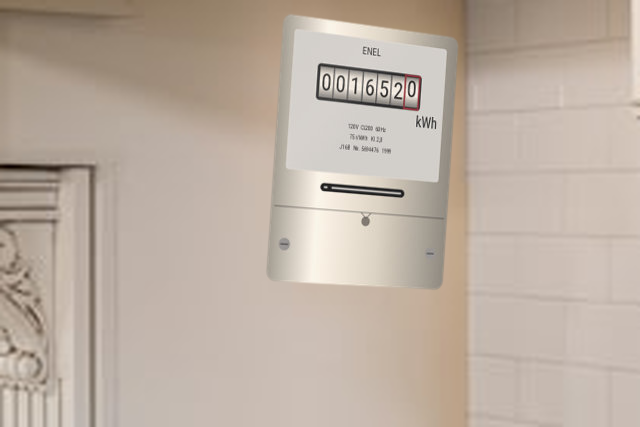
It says 1652.0 kWh
